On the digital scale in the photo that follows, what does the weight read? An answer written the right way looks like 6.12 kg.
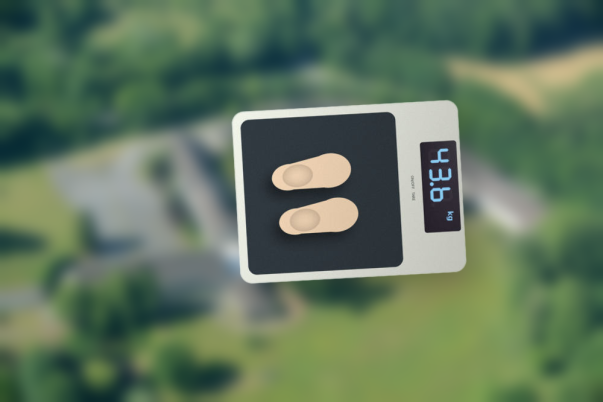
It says 43.6 kg
